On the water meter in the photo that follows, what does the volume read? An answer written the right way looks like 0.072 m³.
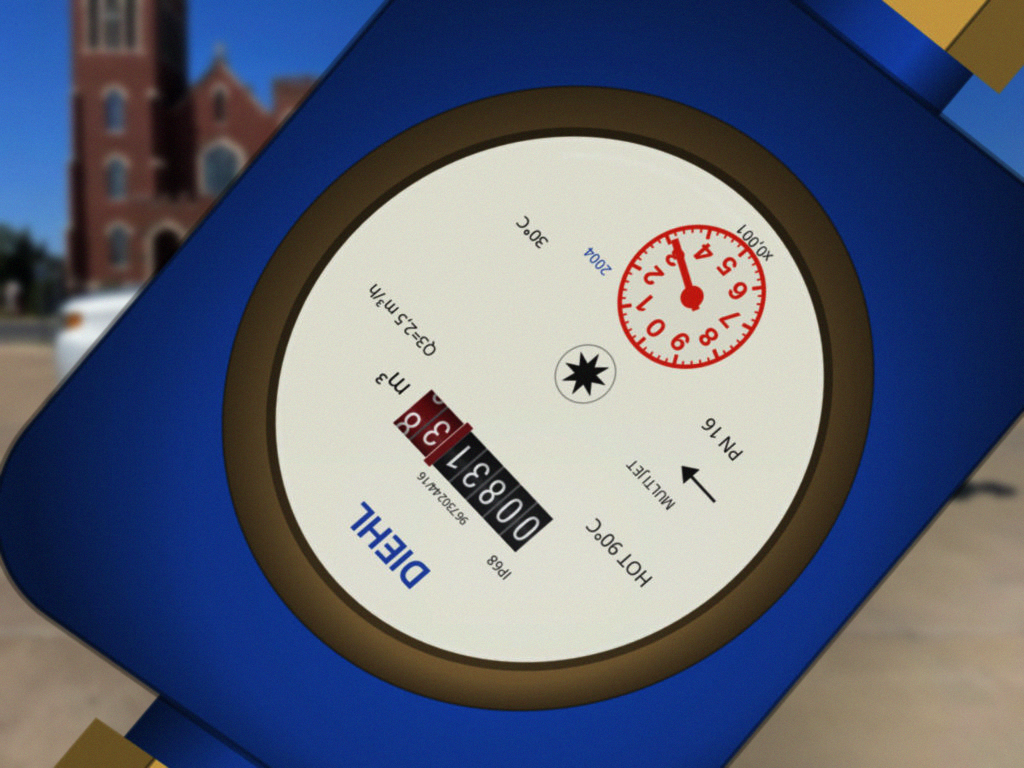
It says 831.383 m³
